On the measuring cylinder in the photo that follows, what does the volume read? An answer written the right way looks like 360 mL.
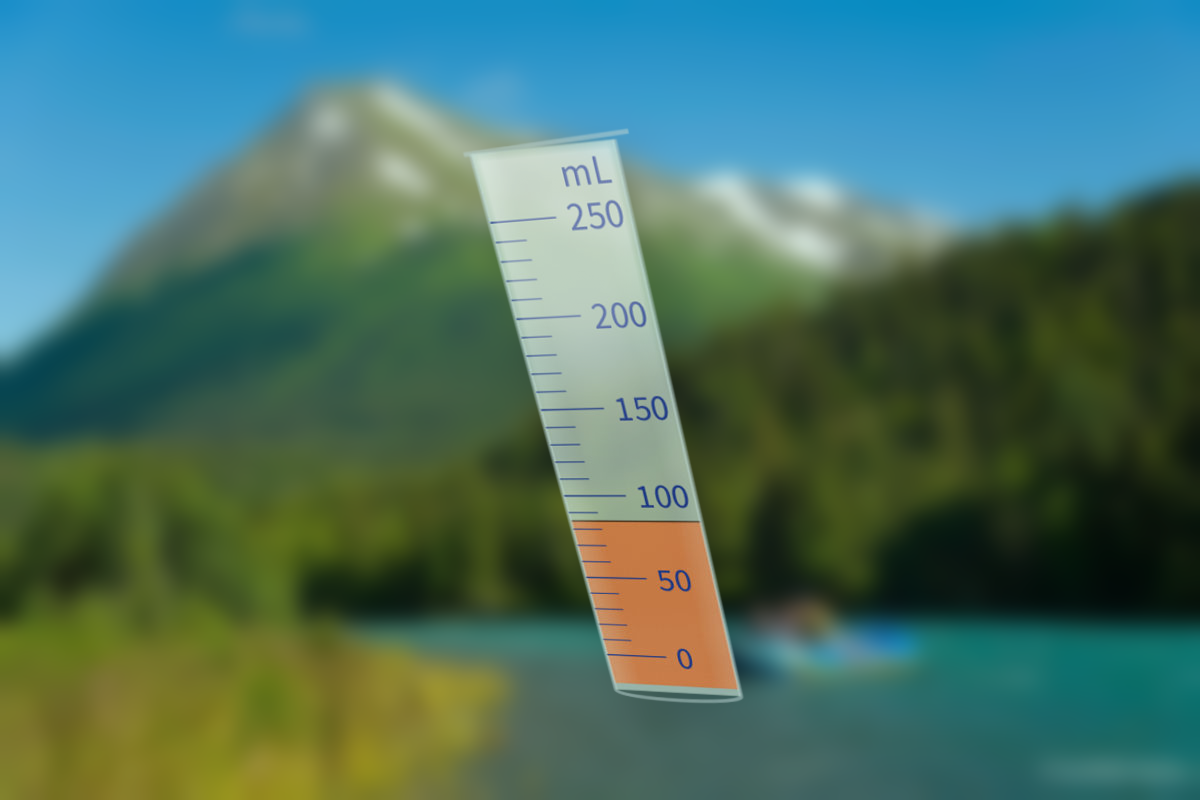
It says 85 mL
